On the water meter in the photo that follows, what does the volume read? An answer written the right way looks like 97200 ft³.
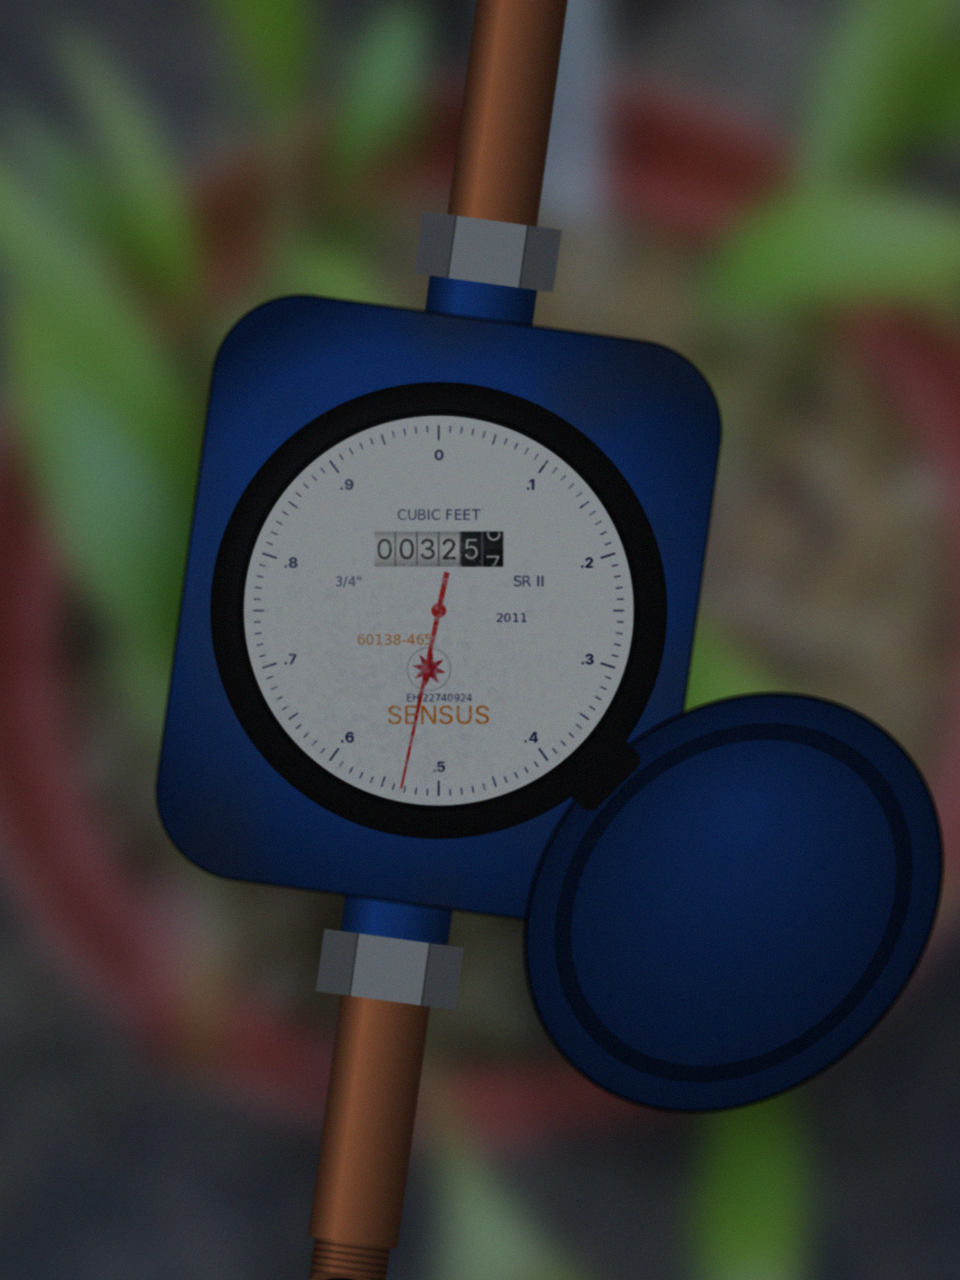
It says 3256.53 ft³
